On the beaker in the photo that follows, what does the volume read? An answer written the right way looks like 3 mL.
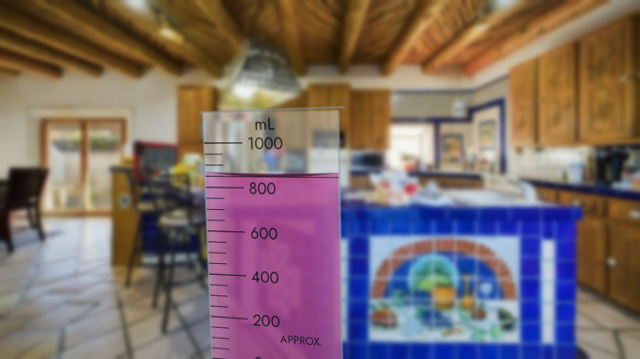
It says 850 mL
